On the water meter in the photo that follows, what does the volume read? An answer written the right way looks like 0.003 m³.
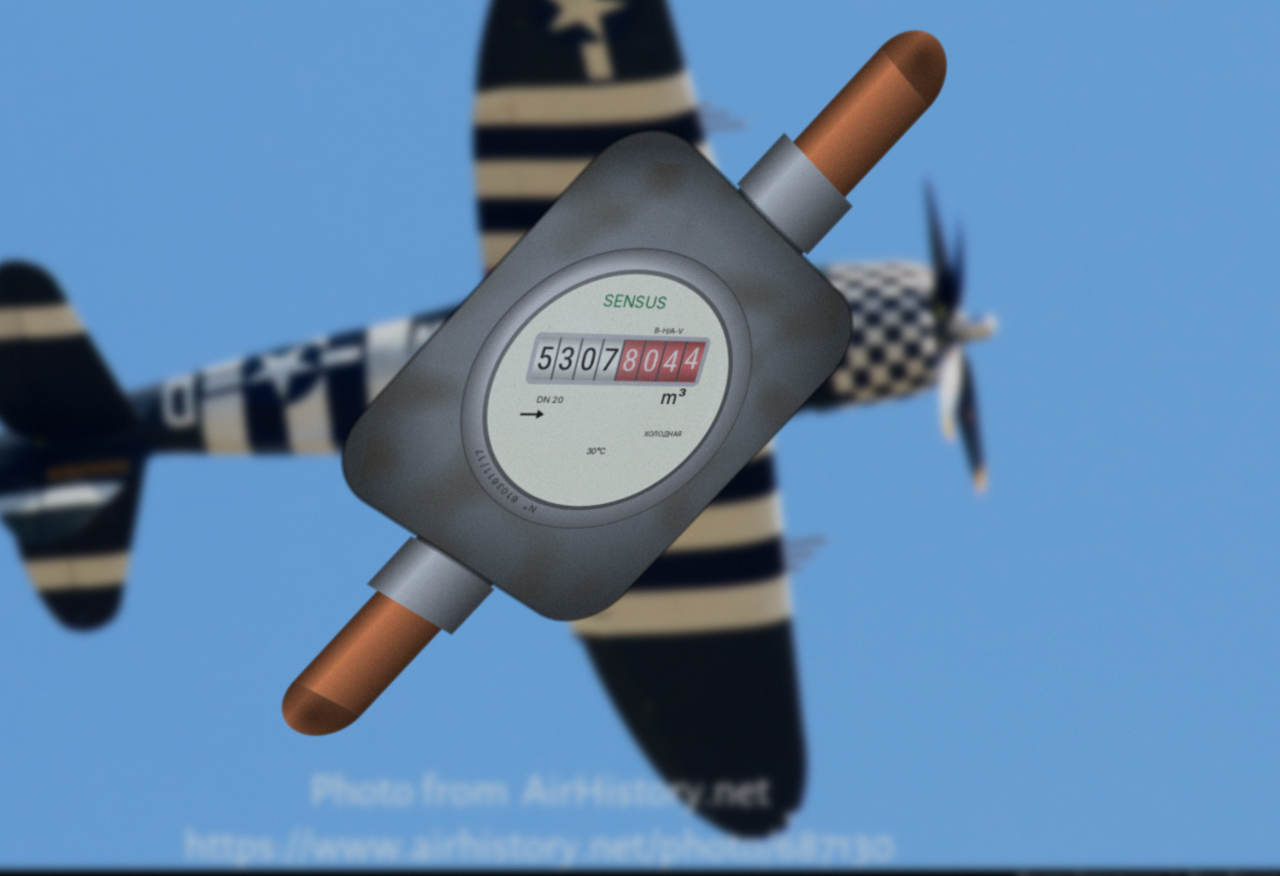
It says 5307.8044 m³
